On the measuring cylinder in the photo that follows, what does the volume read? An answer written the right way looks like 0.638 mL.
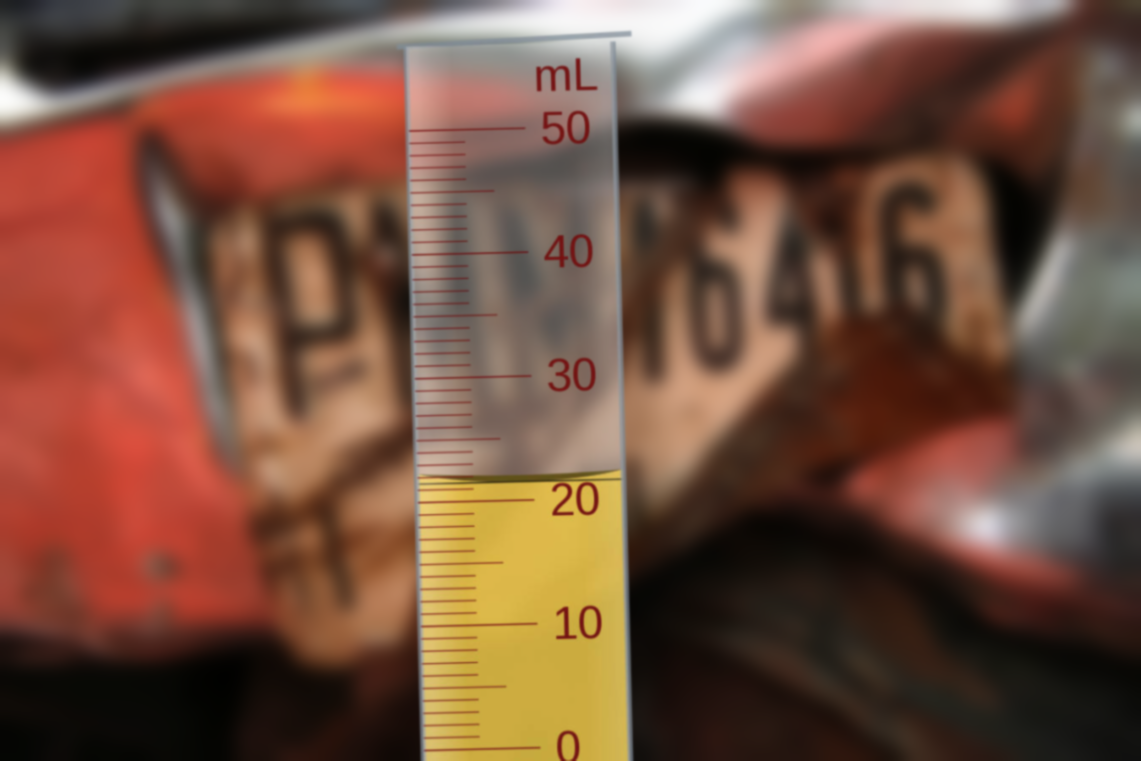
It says 21.5 mL
